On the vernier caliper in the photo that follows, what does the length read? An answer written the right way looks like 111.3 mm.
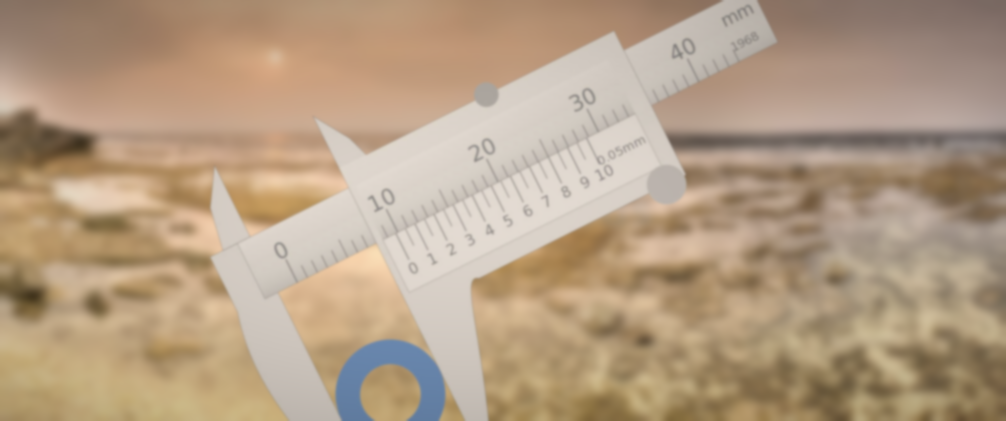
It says 9.8 mm
